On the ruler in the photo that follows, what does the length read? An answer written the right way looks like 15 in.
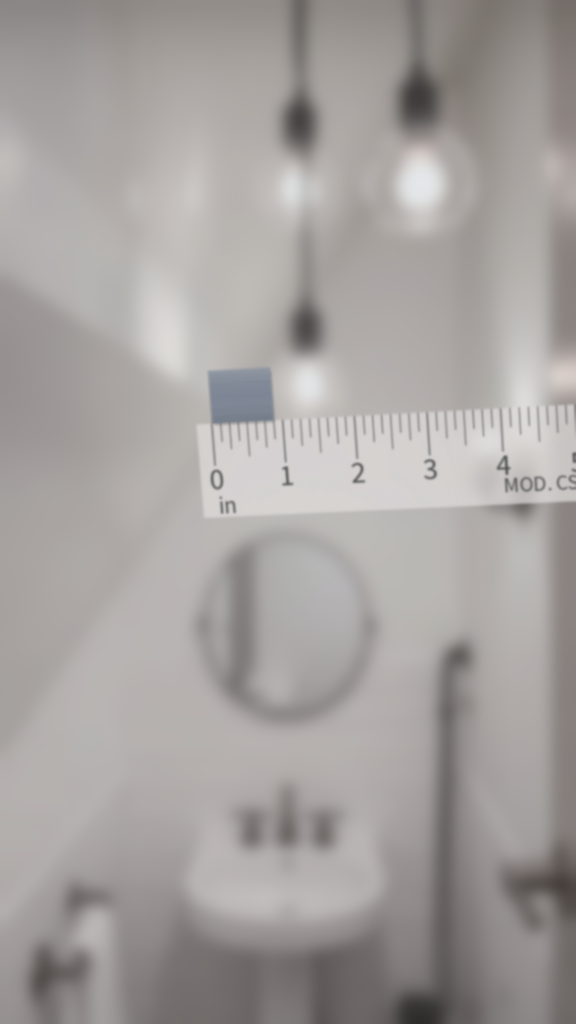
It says 0.875 in
